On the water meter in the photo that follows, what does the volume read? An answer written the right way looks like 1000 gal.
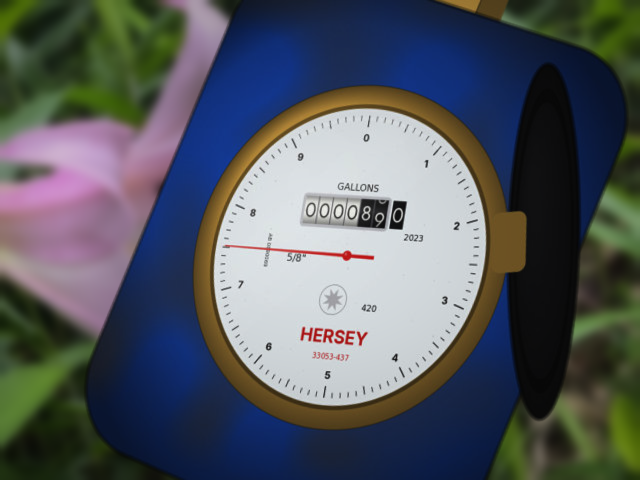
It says 887.5 gal
